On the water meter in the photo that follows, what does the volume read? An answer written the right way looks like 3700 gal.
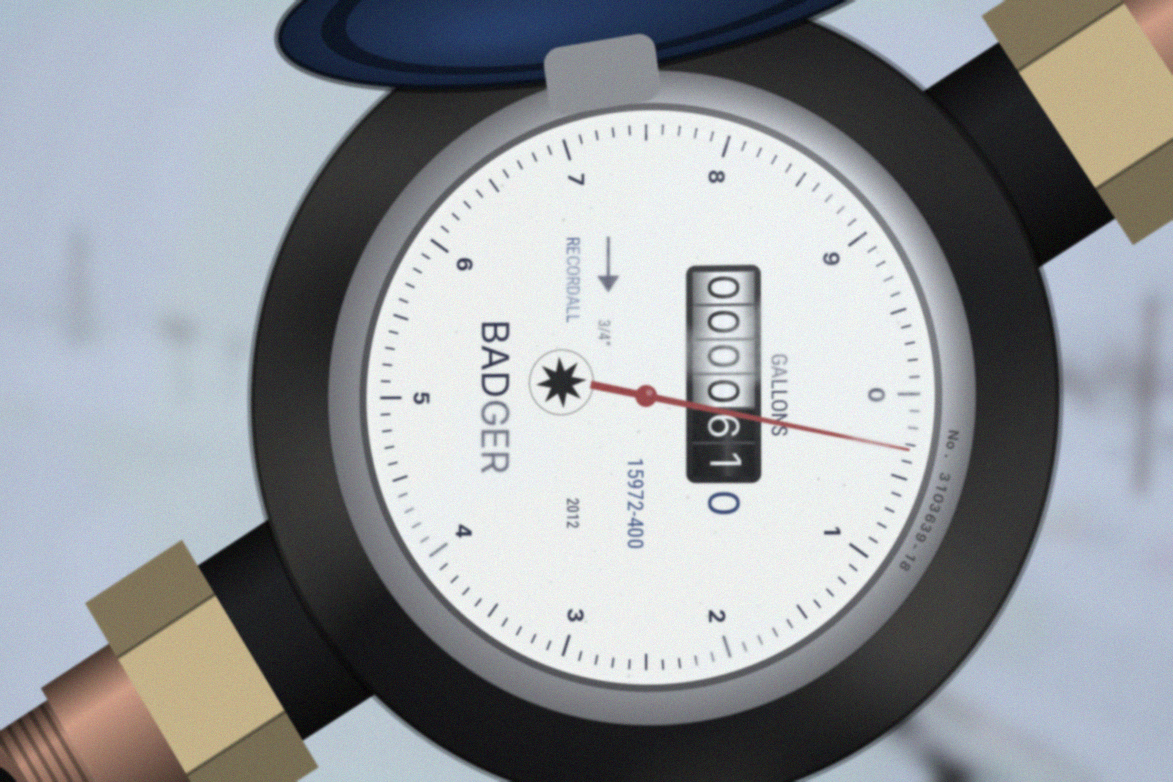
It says 610.3 gal
